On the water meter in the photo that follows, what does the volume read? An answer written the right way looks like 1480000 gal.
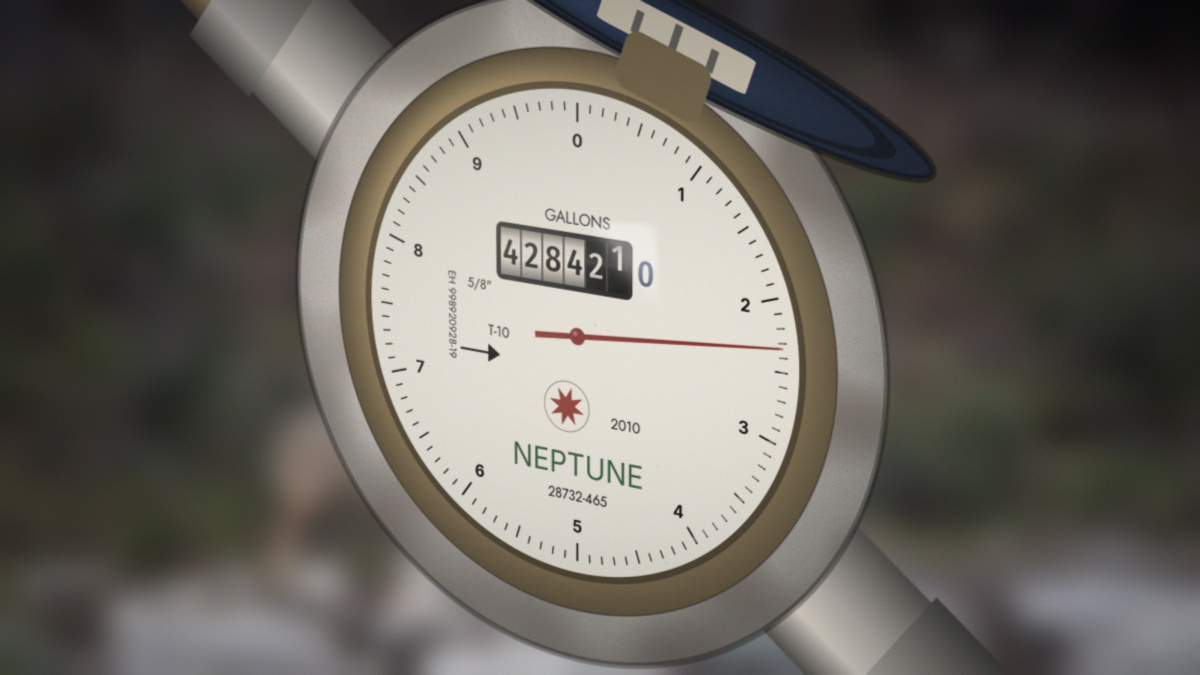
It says 4284212.3 gal
